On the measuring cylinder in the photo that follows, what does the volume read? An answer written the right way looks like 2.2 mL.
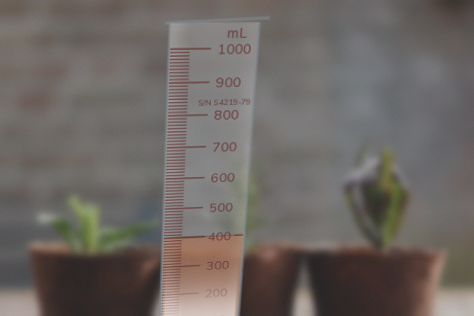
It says 400 mL
